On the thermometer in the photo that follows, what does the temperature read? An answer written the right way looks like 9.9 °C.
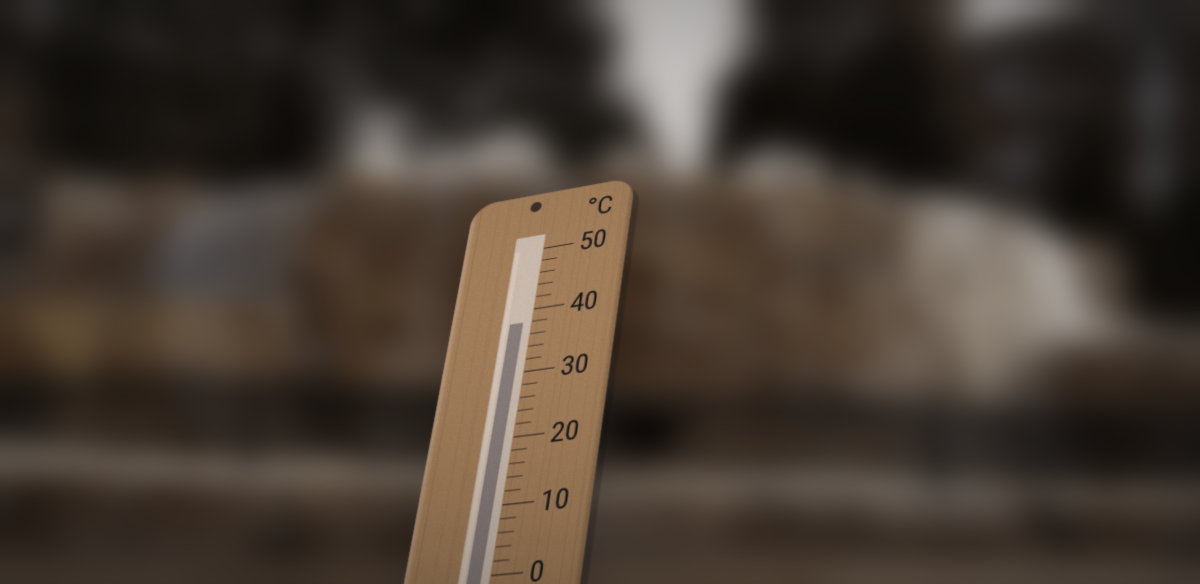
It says 38 °C
